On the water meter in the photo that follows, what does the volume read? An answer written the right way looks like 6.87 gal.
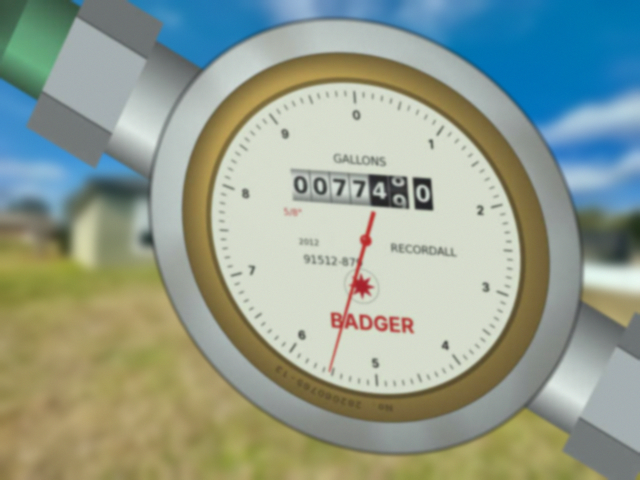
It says 77485.5 gal
